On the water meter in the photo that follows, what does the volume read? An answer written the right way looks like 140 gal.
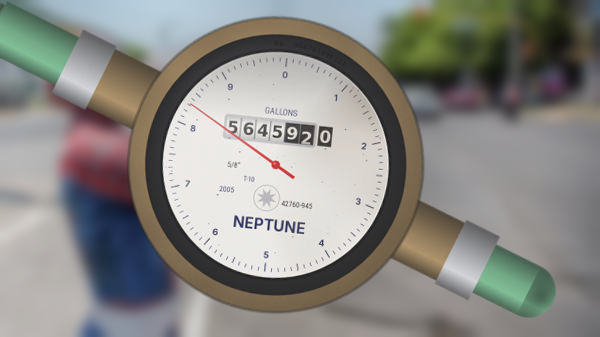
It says 5645918.3 gal
